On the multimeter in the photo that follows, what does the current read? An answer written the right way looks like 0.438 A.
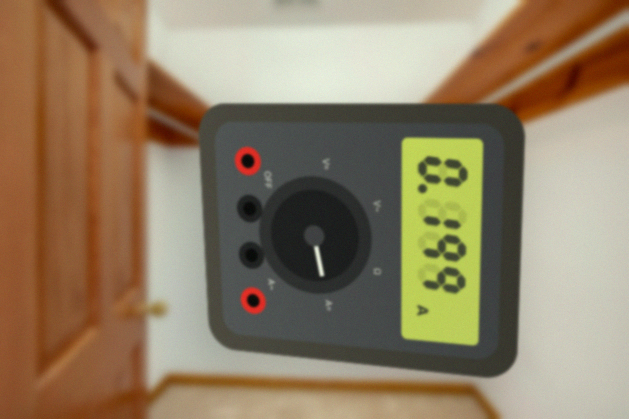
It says 0.199 A
